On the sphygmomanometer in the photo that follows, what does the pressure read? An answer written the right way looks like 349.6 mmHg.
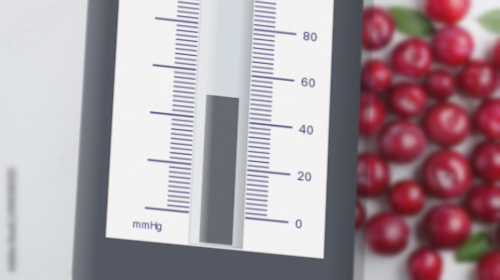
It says 50 mmHg
